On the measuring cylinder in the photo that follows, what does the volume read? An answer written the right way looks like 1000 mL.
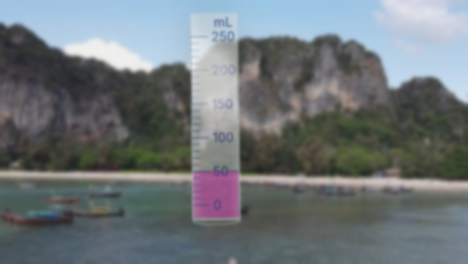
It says 50 mL
